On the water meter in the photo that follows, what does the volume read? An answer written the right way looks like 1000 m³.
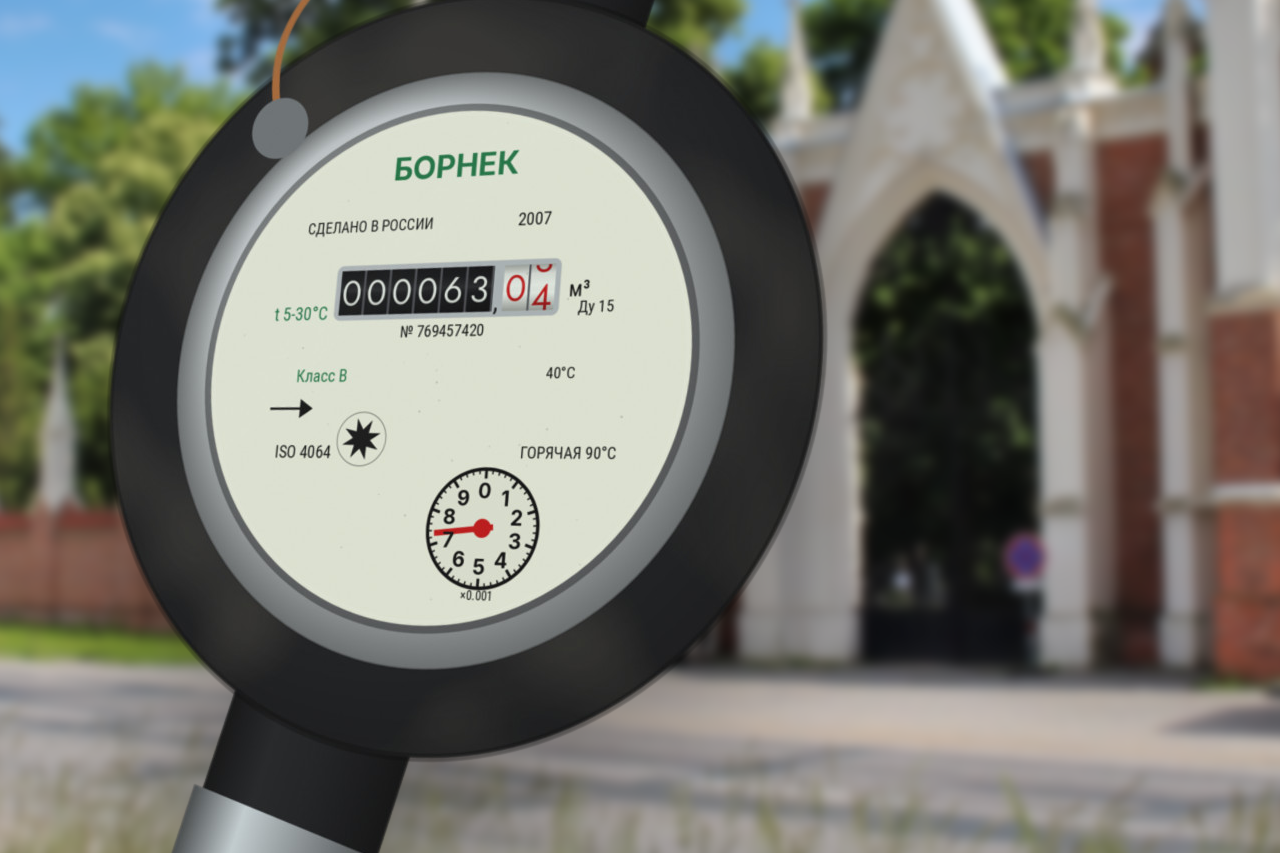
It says 63.037 m³
